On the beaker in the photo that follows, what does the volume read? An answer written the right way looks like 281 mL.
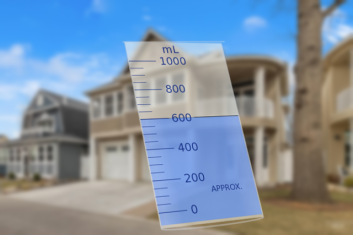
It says 600 mL
